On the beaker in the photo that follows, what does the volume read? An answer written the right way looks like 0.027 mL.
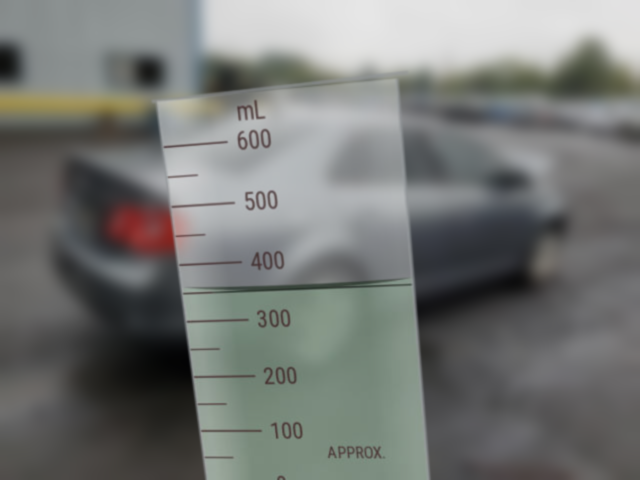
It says 350 mL
